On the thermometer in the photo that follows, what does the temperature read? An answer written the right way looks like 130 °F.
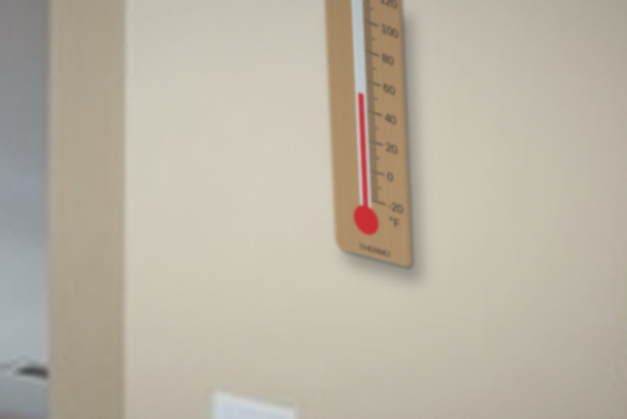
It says 50 °F
